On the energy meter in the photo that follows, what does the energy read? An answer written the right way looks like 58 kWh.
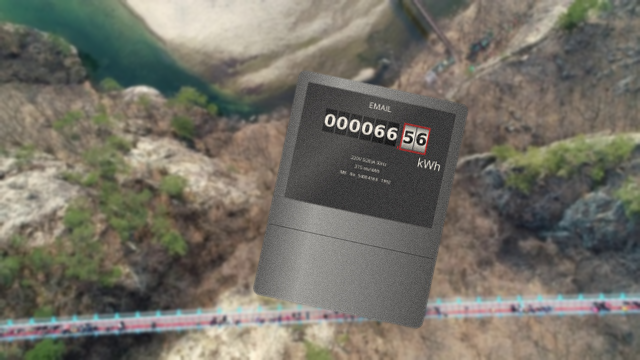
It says 66.56 kWh
